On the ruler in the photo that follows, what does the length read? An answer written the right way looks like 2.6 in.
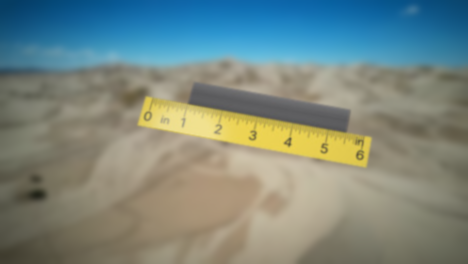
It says 4.5 in
